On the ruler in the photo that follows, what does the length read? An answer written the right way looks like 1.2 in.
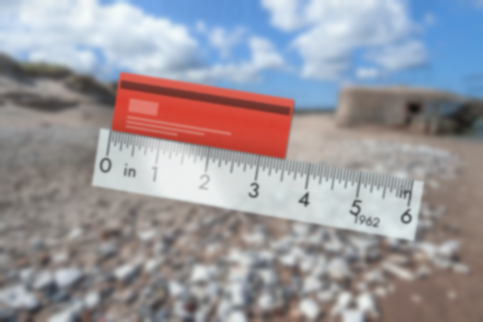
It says 3.5 in
